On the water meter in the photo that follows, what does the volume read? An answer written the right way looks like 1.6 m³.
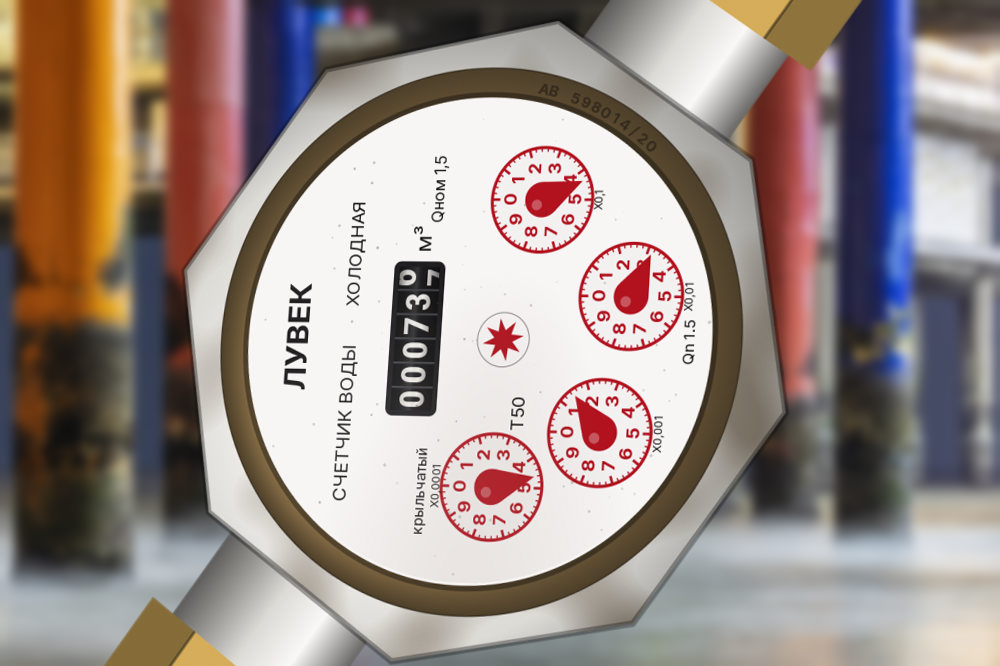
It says 736.4314 m³
